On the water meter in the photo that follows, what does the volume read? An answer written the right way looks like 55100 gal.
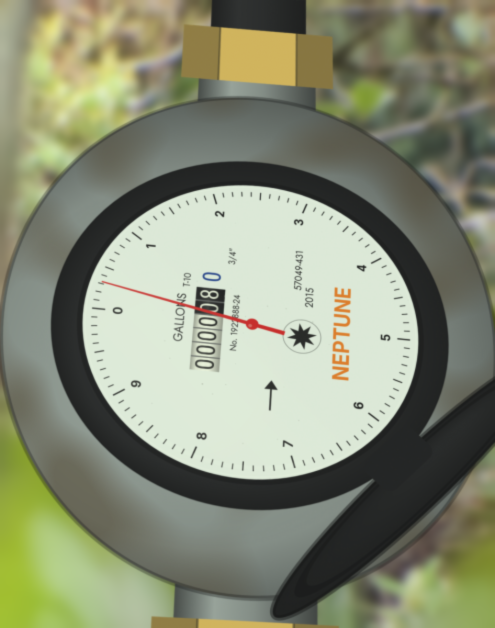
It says 80.3 gal
